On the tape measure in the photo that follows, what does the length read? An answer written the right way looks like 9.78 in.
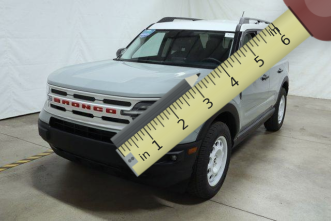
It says 3.375 in
